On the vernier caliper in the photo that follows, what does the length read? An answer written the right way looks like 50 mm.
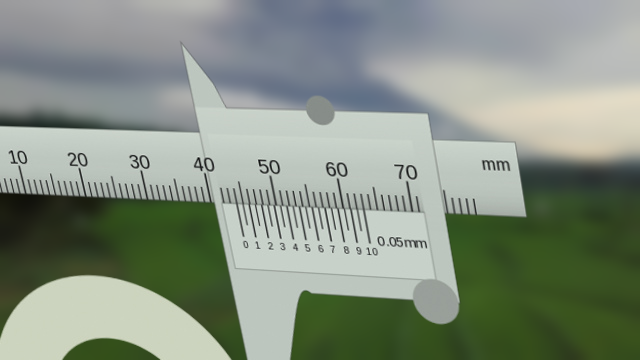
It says 44.0 mm
